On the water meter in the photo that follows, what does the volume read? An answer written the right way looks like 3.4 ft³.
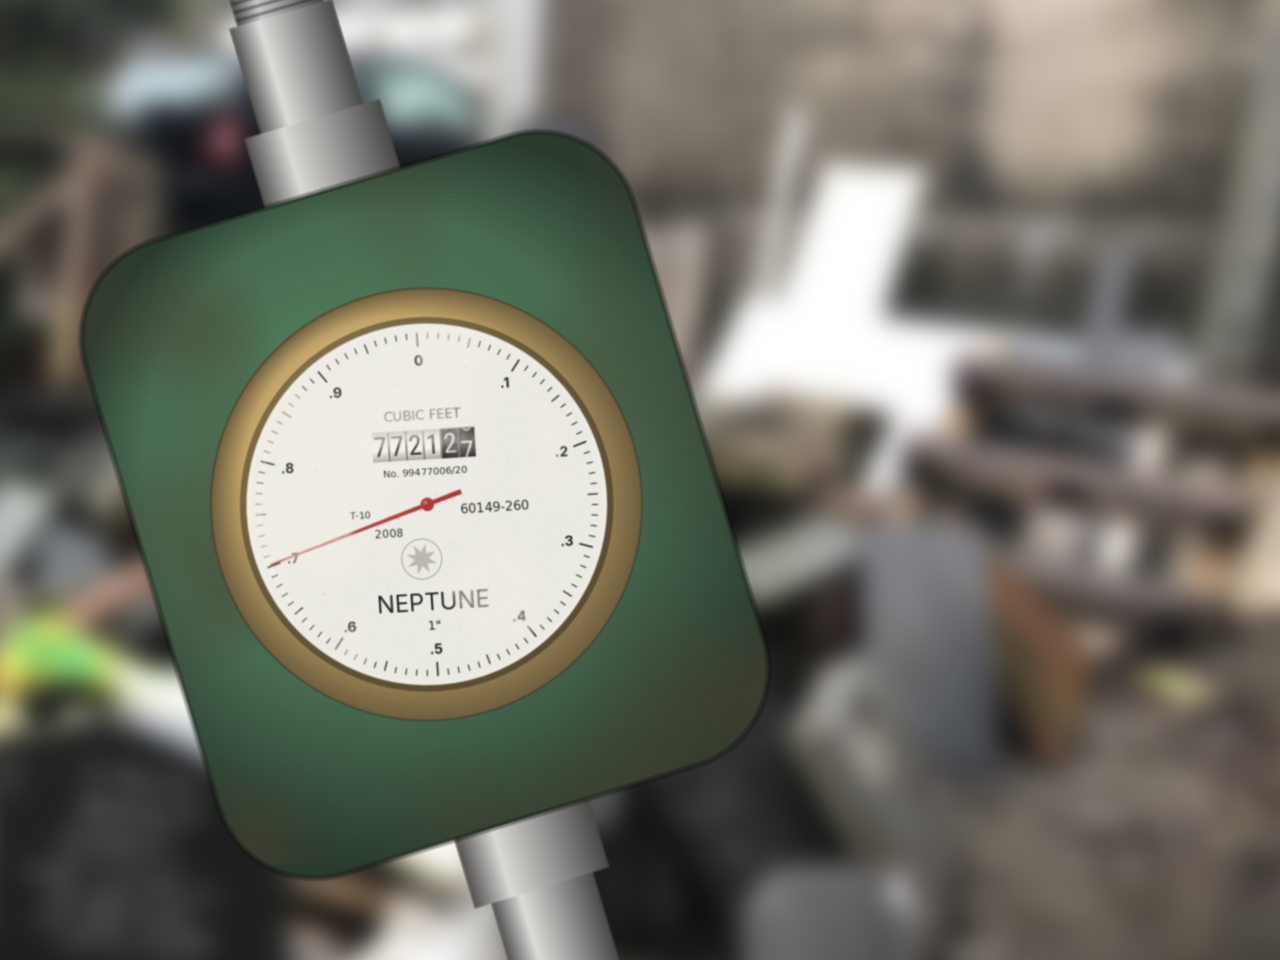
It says 772126.70 ft³
